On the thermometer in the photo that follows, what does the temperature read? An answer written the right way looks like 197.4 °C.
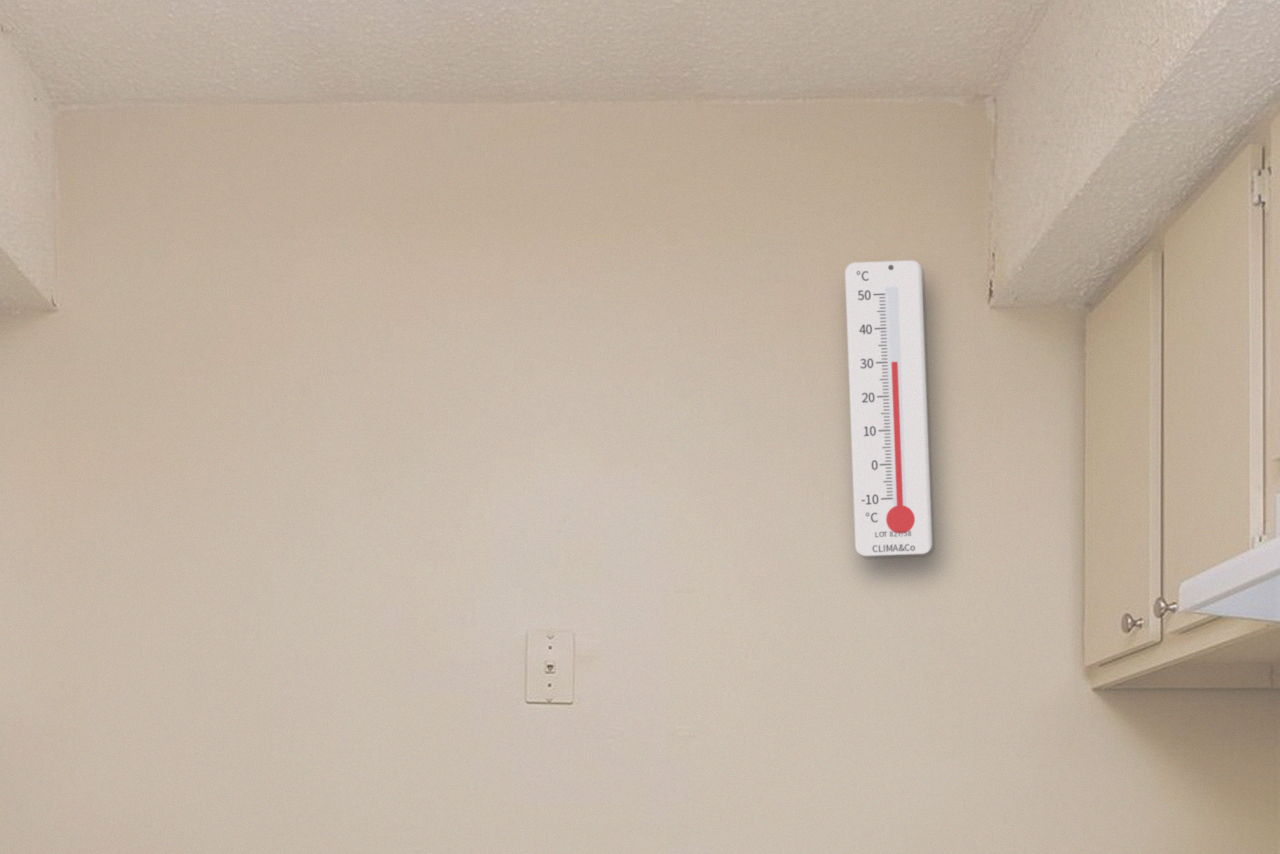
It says 30 °C
